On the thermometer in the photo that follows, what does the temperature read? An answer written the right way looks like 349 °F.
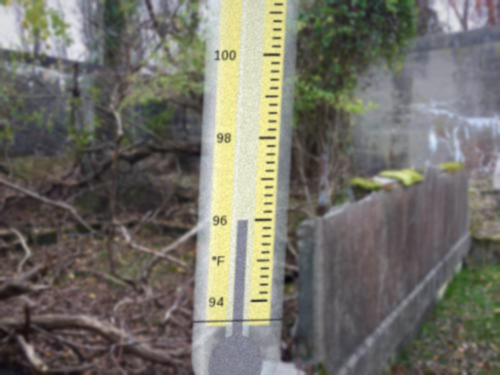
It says 96 °F
